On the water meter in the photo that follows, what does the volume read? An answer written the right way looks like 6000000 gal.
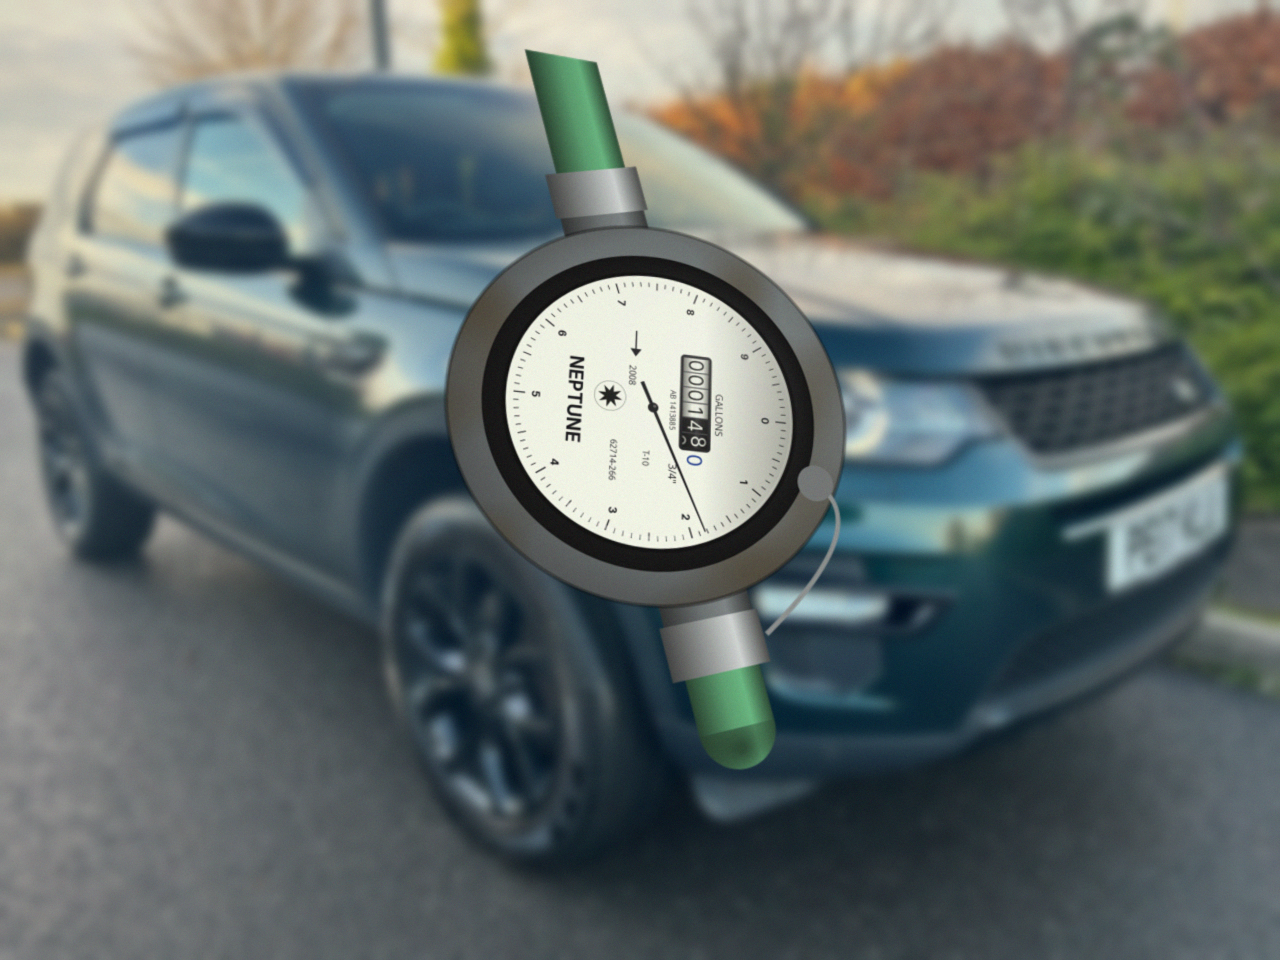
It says 1481.8 gal
